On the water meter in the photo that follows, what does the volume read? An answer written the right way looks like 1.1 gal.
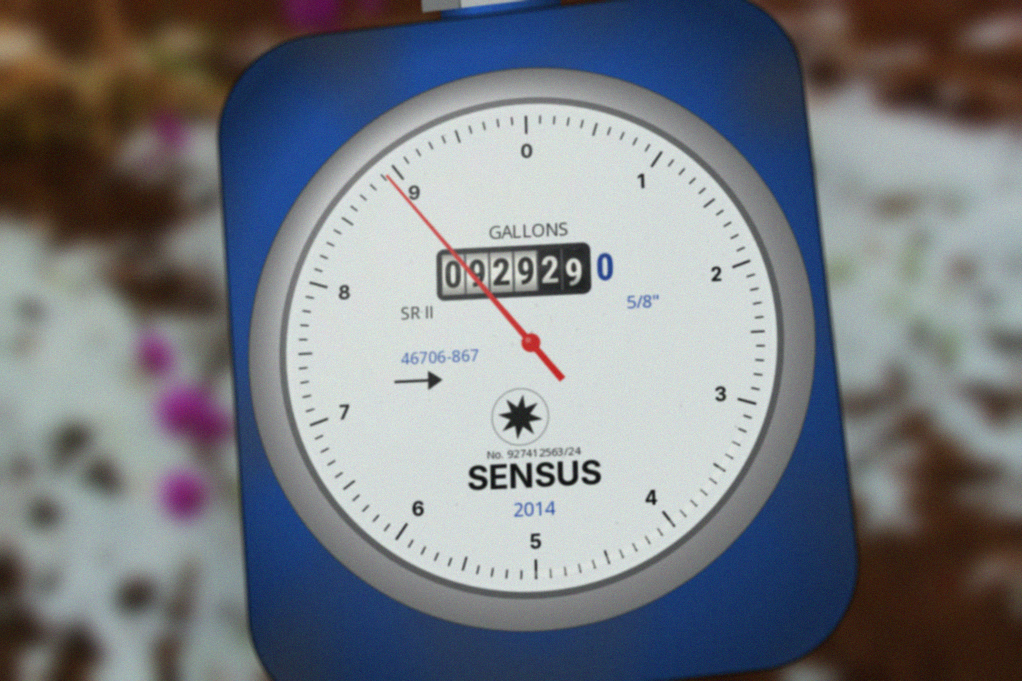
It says 929288.9 gal
